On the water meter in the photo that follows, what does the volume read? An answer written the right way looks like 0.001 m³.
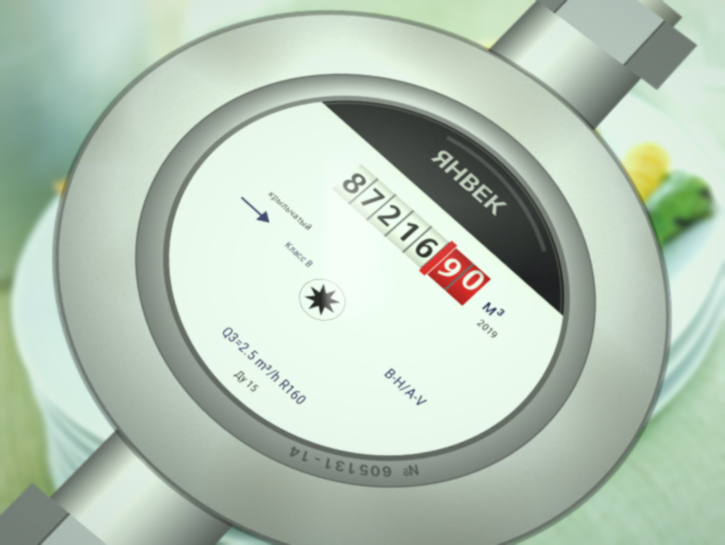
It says 87216.90 m³
